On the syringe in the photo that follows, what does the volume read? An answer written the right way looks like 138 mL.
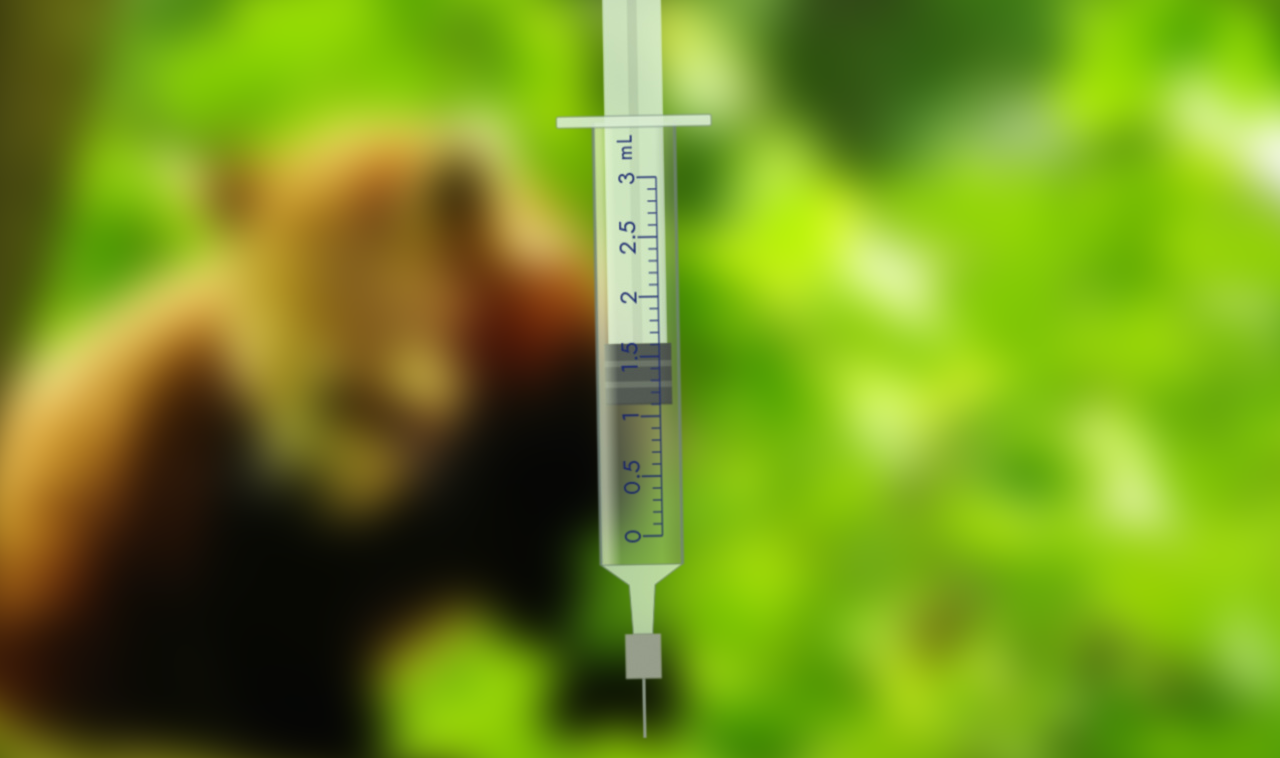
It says 1.1 mL
